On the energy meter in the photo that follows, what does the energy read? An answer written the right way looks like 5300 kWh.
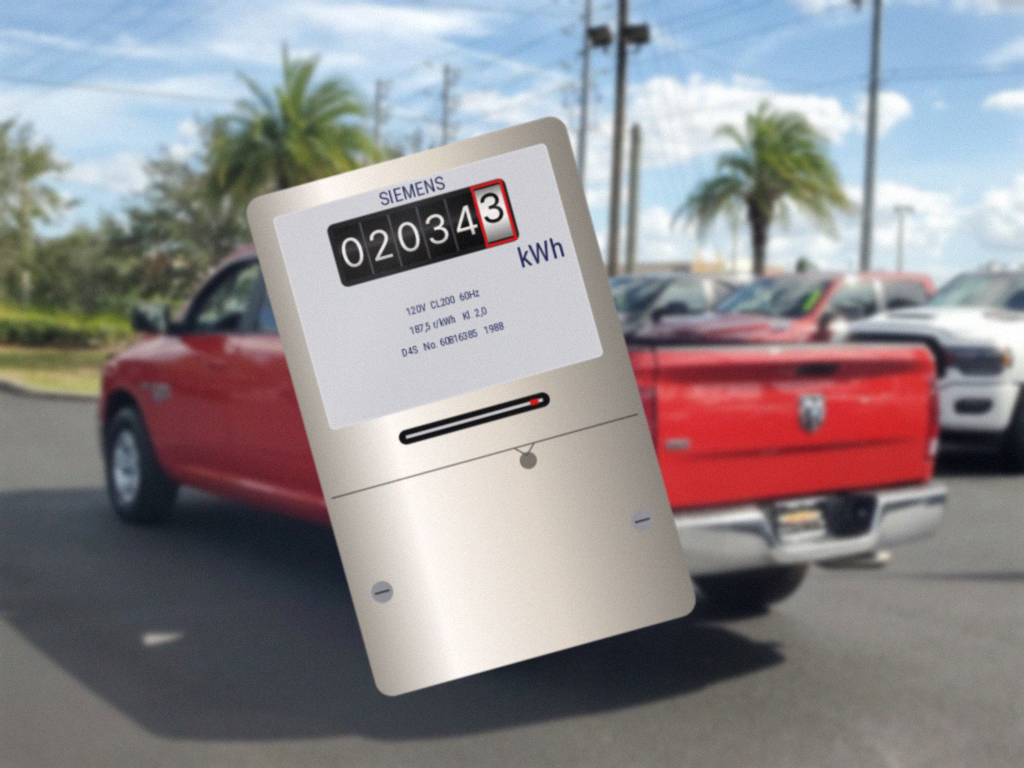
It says 2034.3 kWh
